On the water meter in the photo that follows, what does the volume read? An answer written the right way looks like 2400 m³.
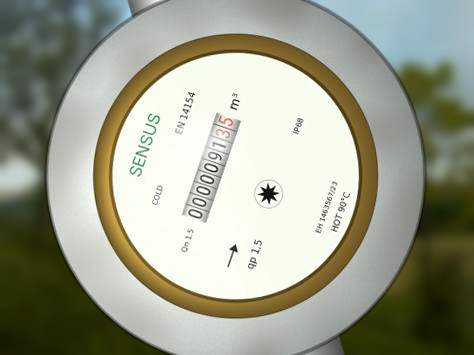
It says 91.35 m³
